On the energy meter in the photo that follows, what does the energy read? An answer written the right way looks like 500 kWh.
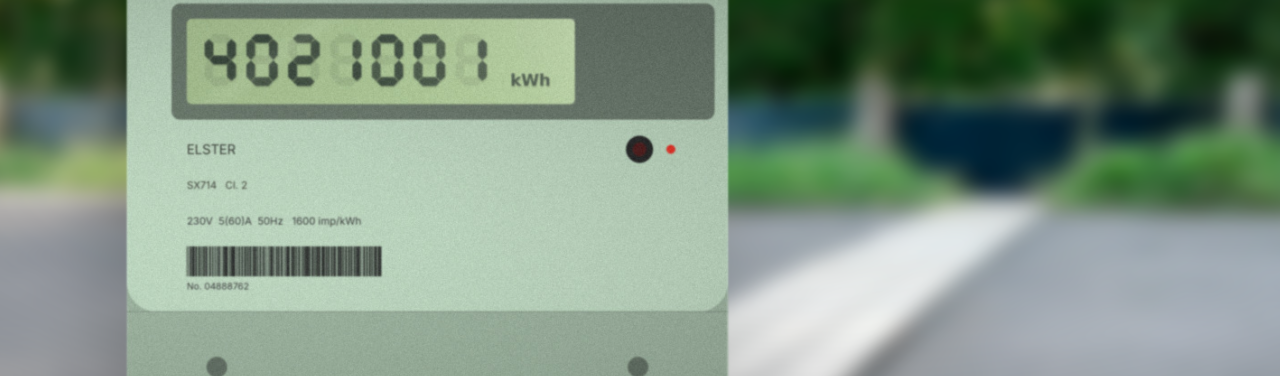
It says 4021001 kWh
